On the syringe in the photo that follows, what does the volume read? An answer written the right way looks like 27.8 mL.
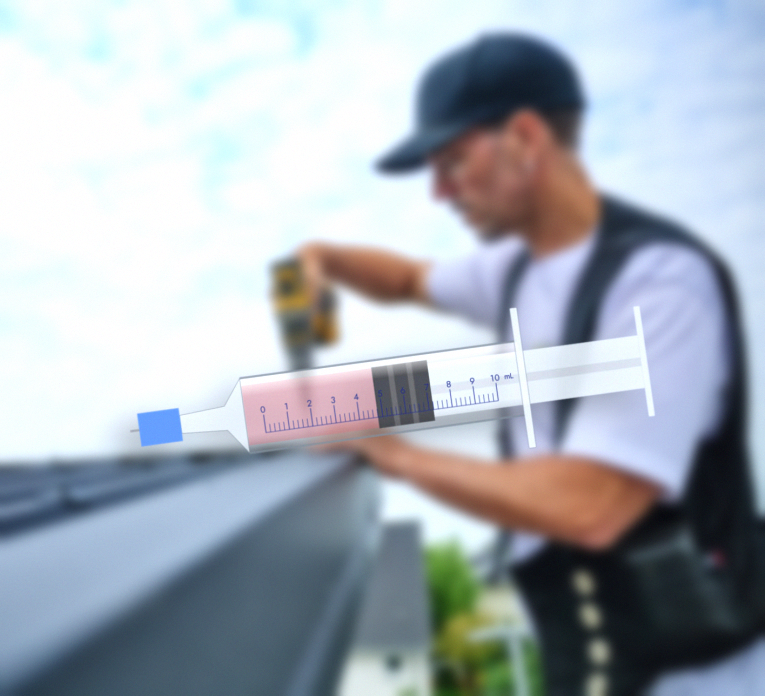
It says 4.8 mL
